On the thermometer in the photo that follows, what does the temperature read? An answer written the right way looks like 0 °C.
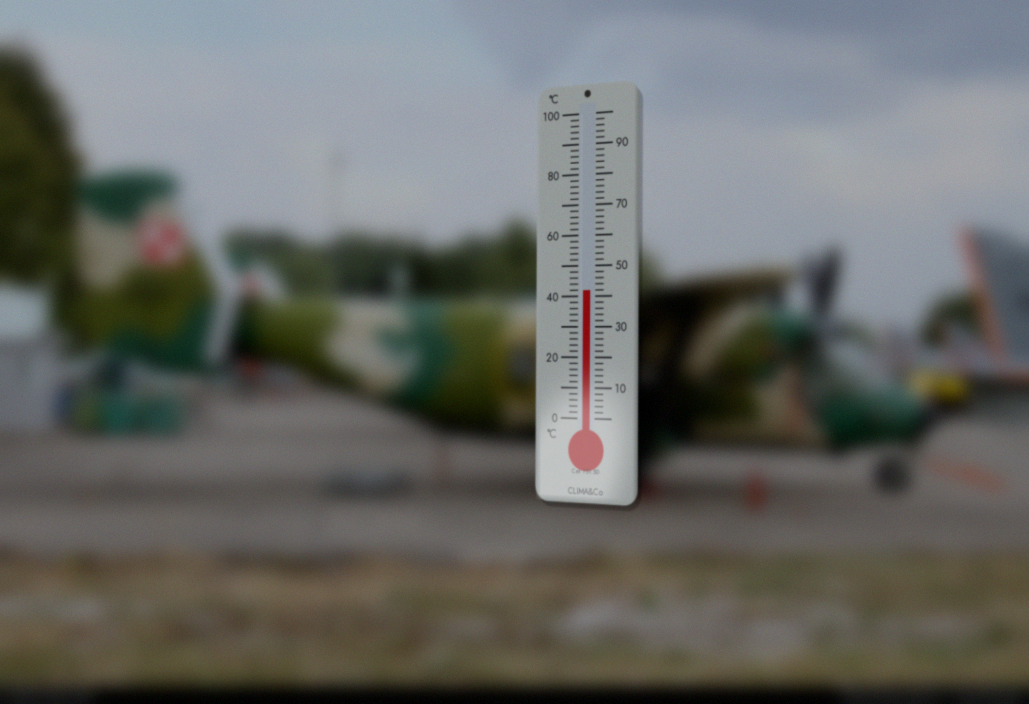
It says 42 °C
